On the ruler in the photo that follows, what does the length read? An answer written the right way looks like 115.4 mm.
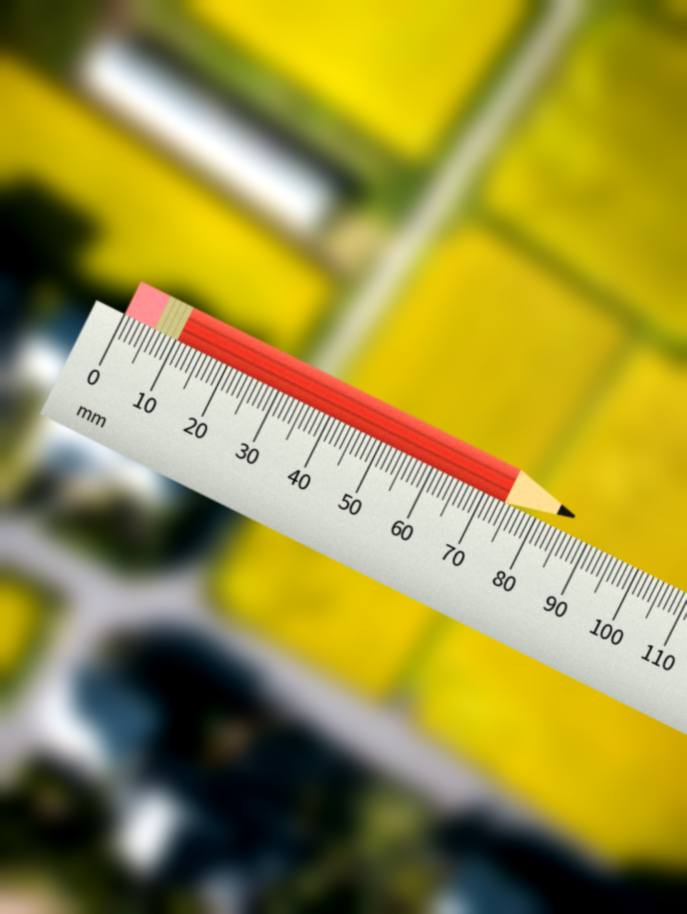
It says 86 mm
